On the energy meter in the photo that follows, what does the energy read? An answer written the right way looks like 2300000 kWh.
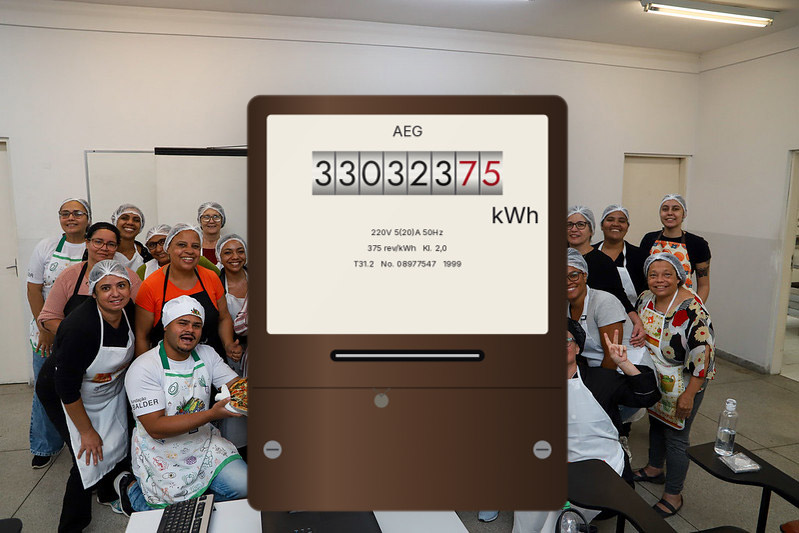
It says 330323.75 kWh
